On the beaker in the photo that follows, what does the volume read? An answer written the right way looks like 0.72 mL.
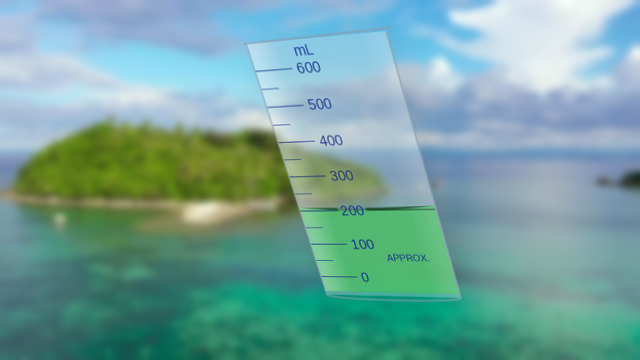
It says 200 mL
